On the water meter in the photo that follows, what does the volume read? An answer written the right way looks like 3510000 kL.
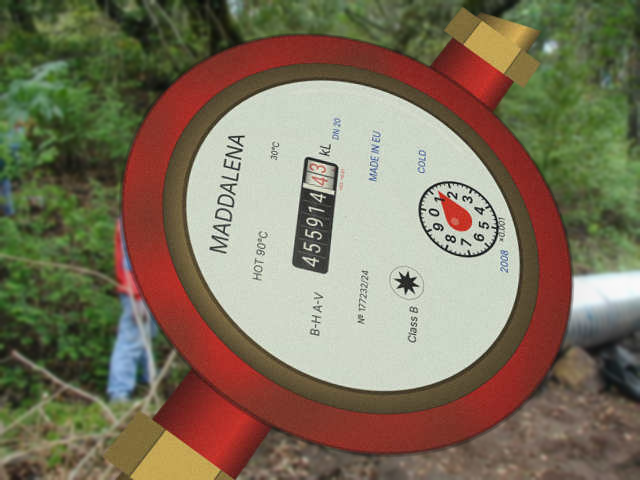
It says 455914.431 kL
